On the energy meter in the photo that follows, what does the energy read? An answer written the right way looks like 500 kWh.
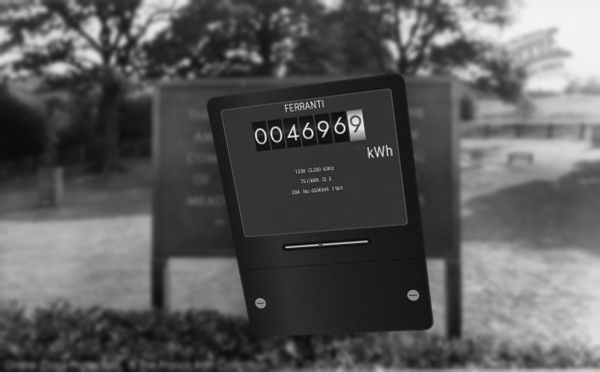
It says 4696.9 kWh
